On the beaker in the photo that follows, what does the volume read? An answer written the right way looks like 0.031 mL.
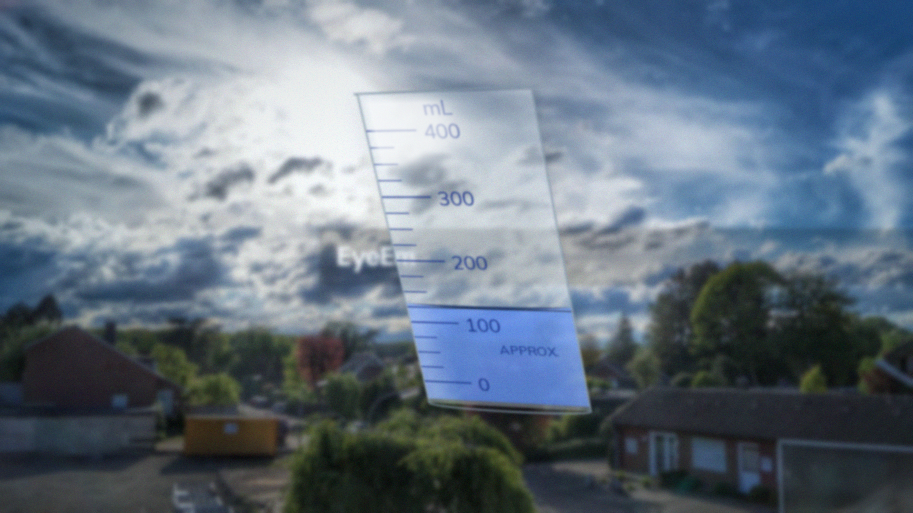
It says 125 mL
